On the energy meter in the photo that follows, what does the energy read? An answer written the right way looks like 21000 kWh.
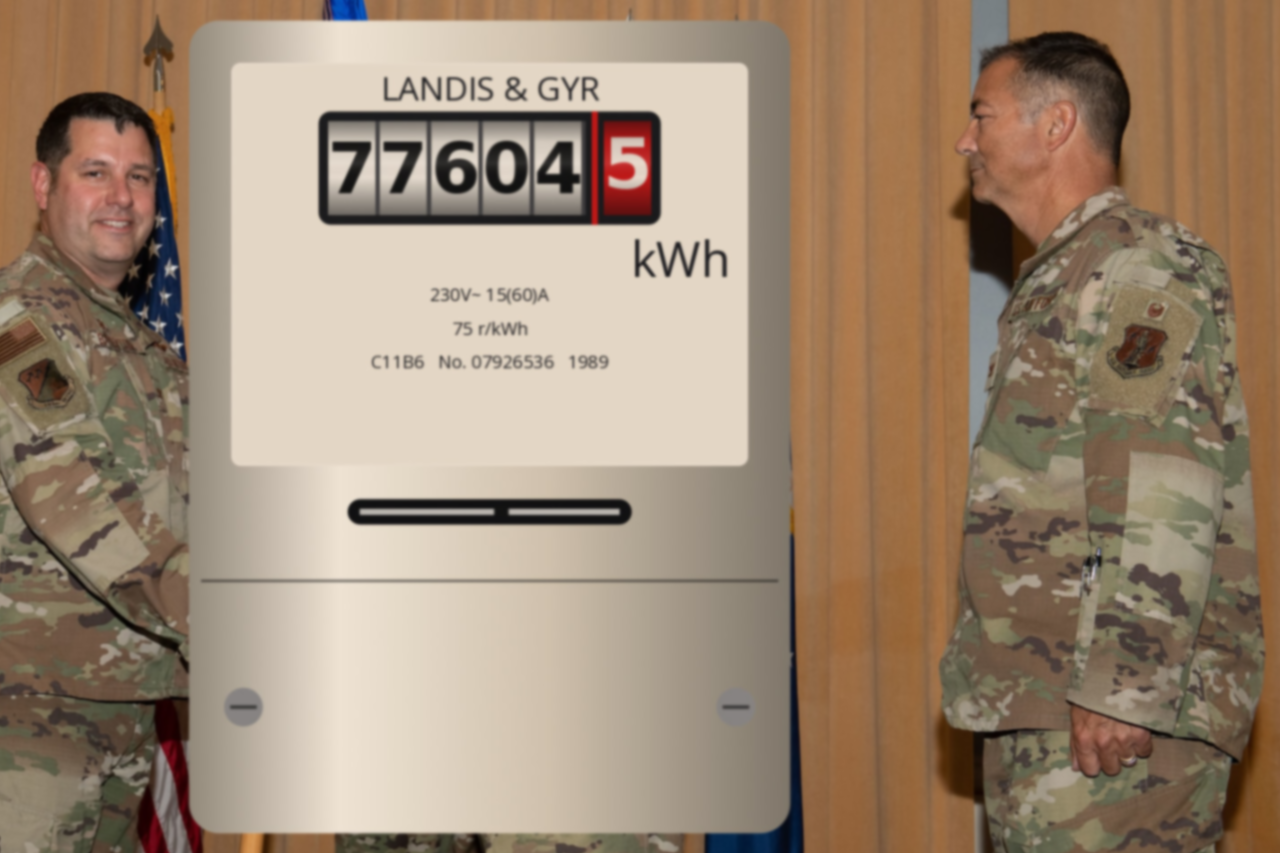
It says 77604.5 kWh
